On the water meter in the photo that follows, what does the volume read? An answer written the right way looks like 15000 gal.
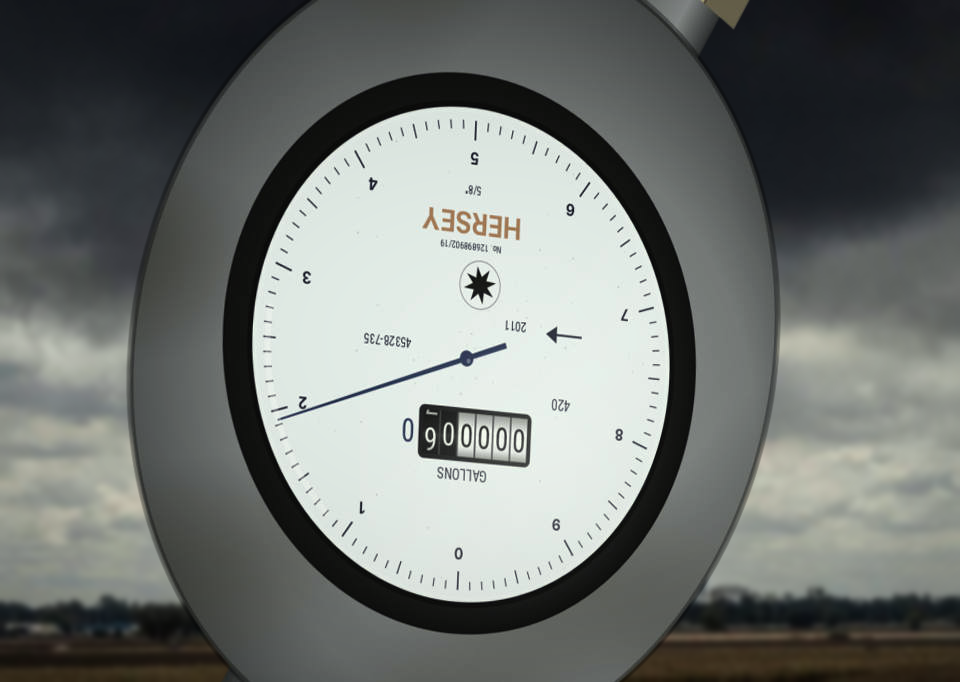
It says 61.9 gal
